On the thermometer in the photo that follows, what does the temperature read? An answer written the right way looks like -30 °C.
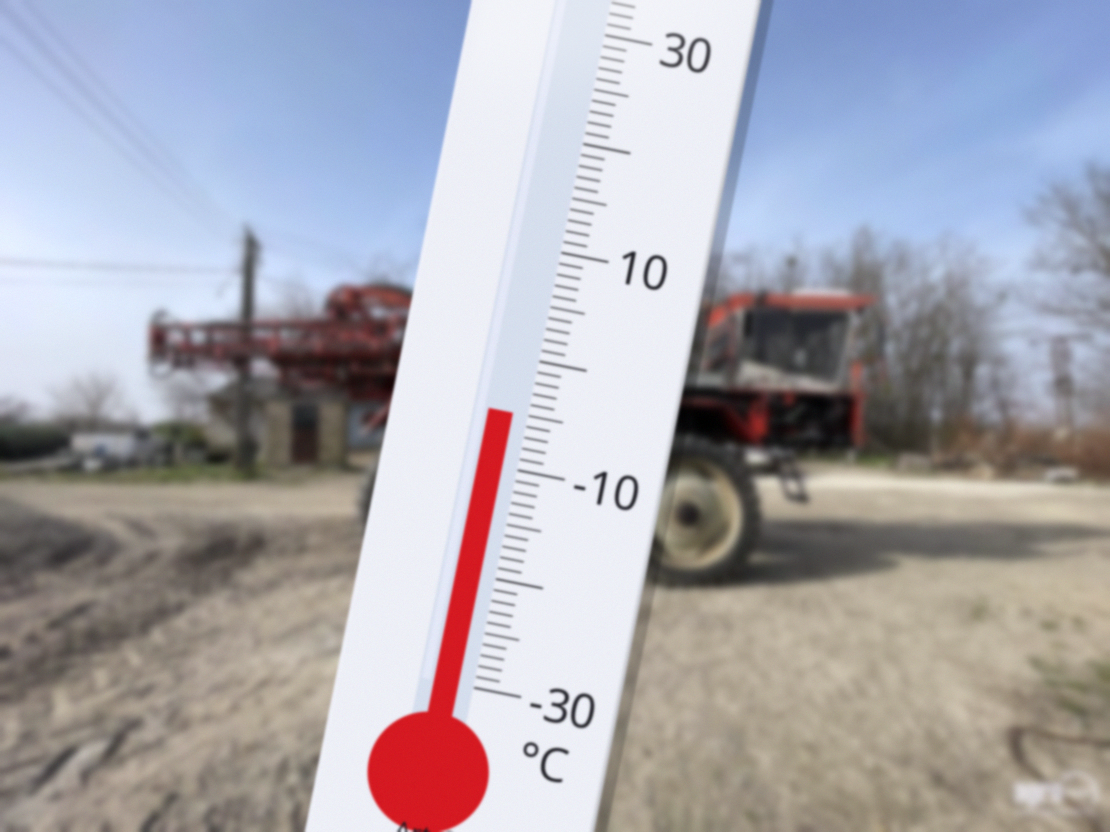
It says -5 °C
